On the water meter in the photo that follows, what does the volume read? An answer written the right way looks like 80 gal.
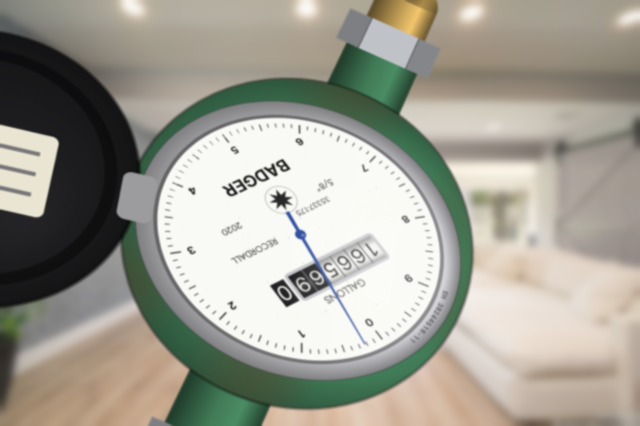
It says 1665690.2 gal
